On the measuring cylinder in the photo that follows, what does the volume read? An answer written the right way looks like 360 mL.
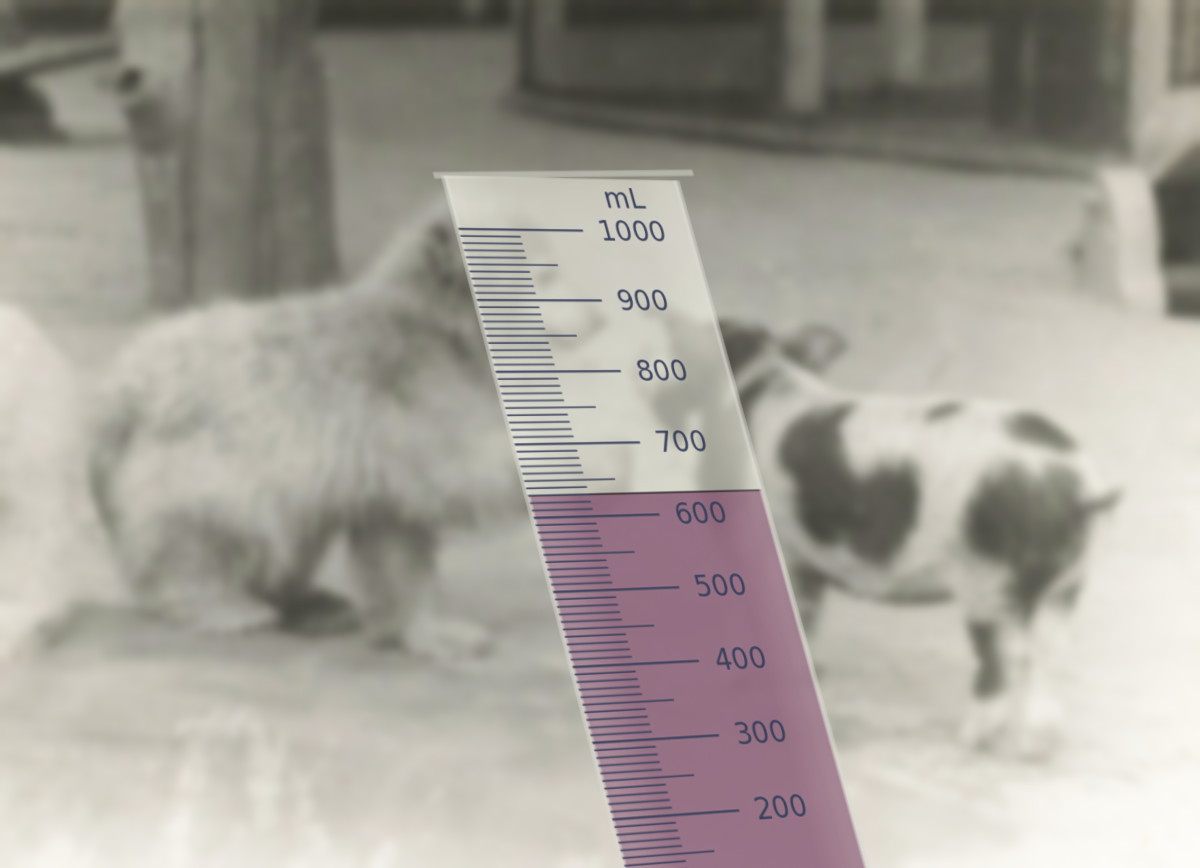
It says 630 mL
